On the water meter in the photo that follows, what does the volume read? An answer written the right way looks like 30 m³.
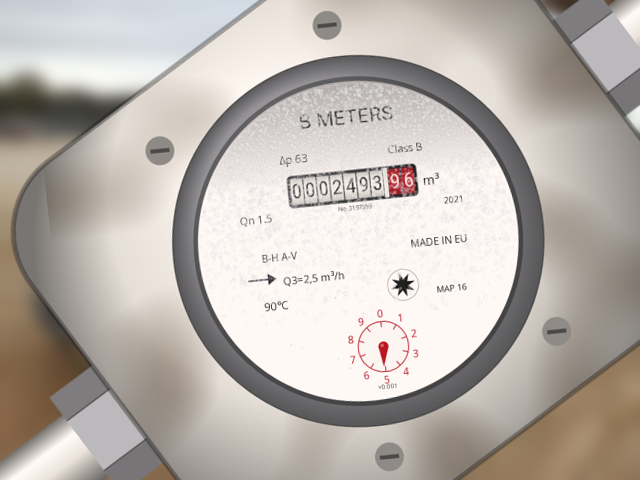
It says 2493.965 m³
